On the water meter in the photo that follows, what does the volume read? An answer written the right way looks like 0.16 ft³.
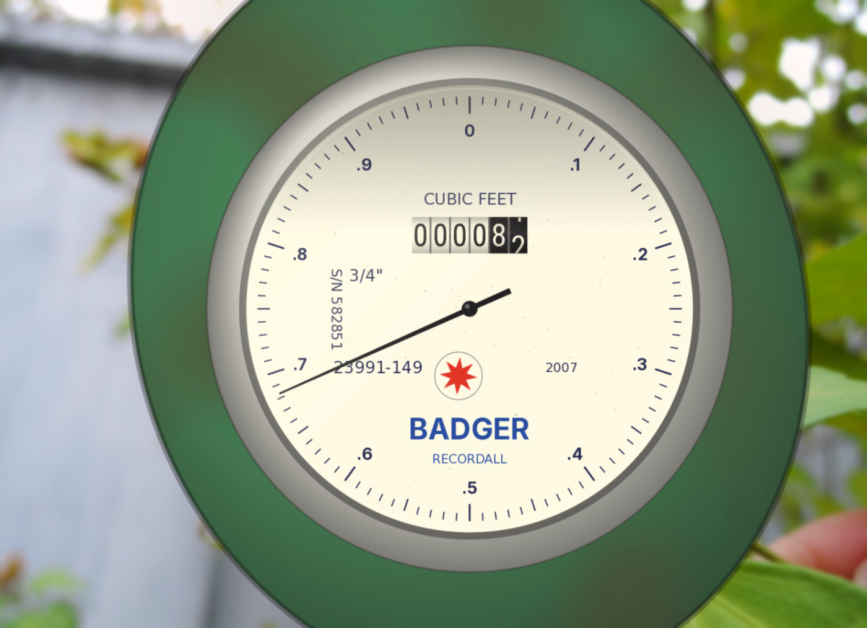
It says 81.68 ft³
